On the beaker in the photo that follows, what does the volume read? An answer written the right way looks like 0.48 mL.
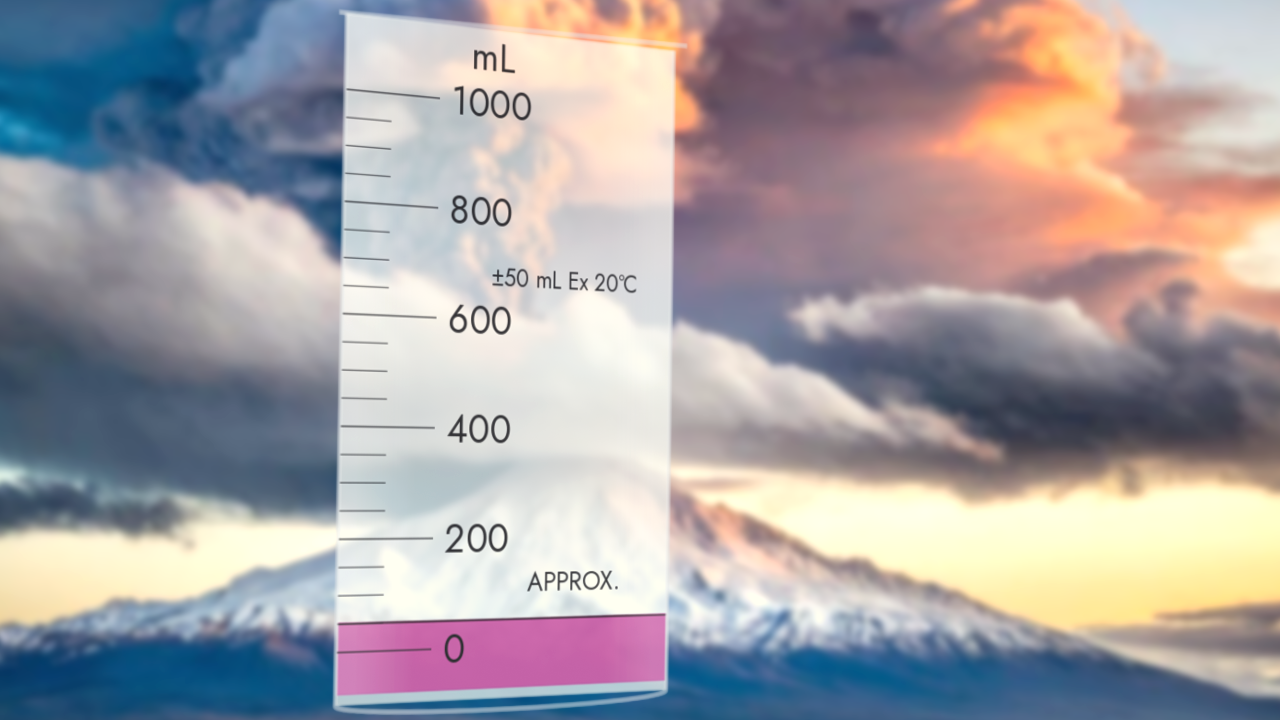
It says 50 mL
